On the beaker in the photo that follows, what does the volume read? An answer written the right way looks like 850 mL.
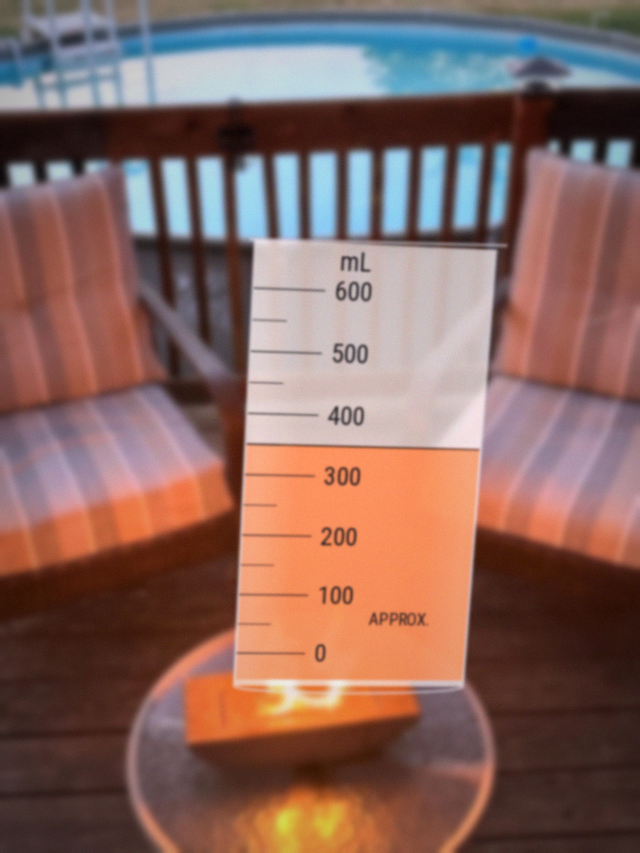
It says 350 mL
